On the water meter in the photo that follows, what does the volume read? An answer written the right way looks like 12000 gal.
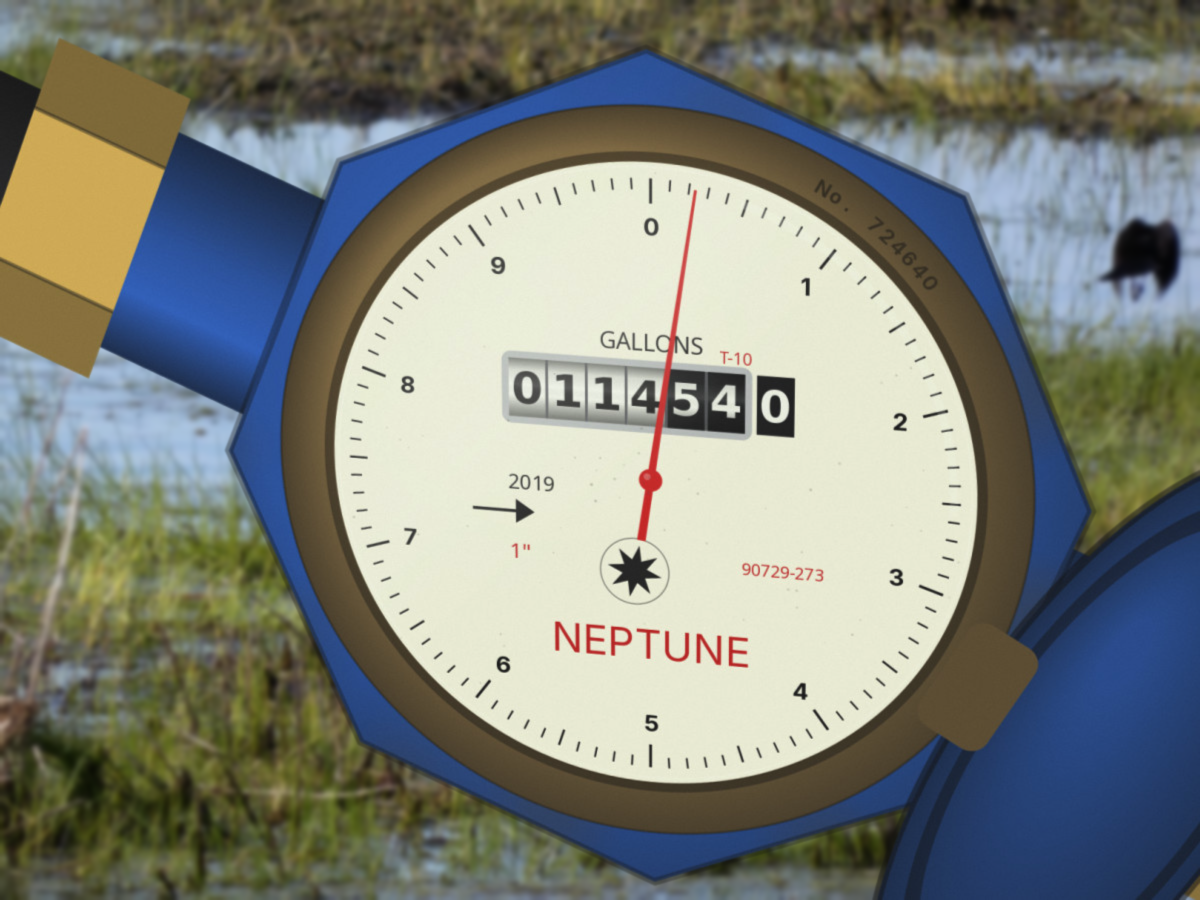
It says 114540.2 gal
